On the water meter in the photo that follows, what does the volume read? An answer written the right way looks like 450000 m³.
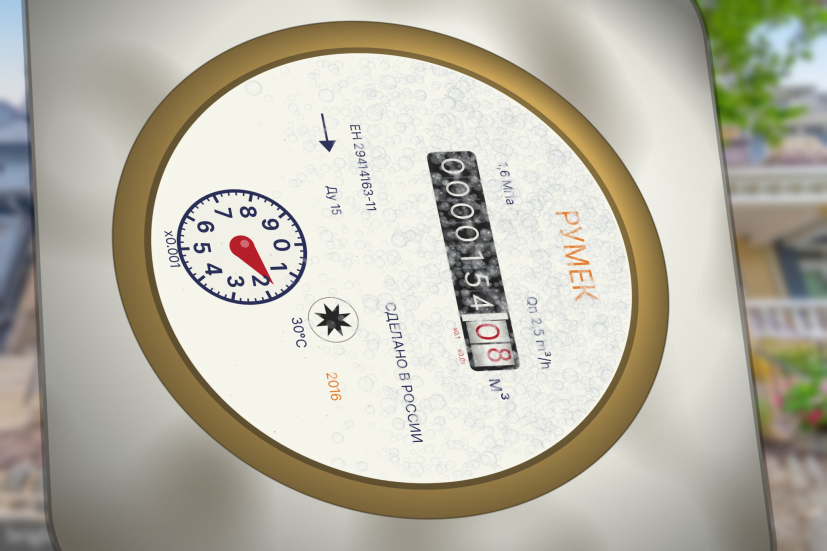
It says 154.081 m³
